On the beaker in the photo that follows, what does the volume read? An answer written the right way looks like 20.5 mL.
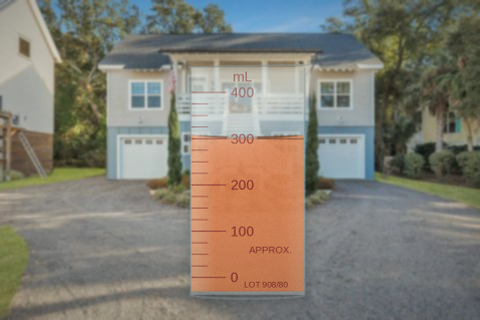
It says 300 mL
